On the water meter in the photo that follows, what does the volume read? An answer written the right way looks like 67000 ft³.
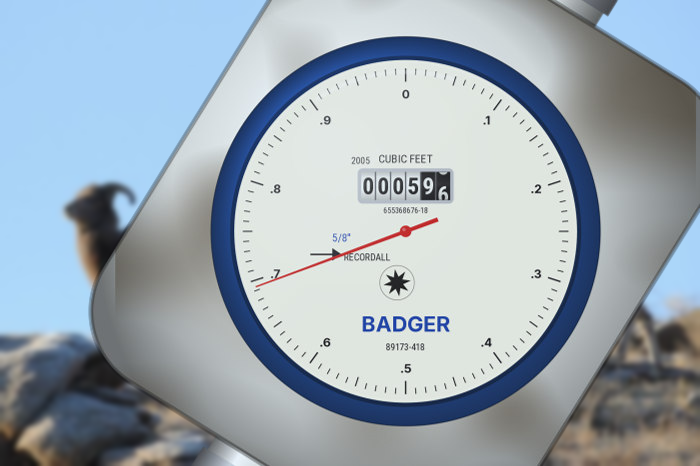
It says 595.69 ft³
